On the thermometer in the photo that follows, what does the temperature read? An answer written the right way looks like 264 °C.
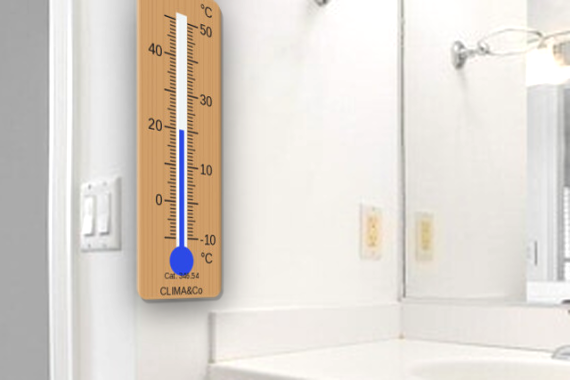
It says 20 °C
